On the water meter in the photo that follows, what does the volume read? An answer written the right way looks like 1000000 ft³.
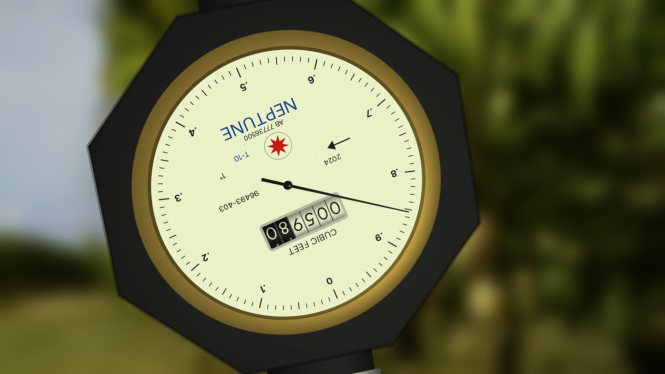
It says 5979.85 ft³
